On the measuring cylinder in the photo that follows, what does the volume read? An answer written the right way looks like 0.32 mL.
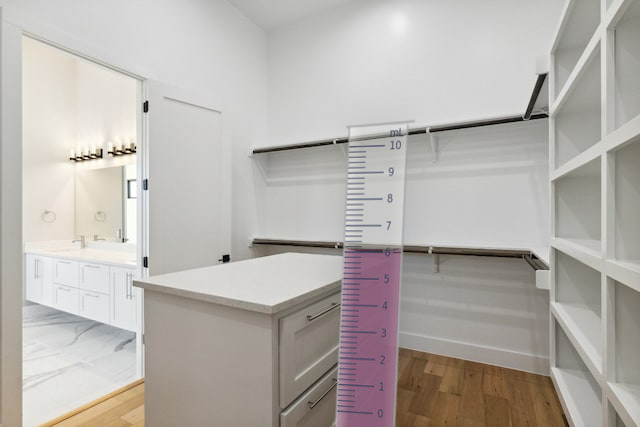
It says 6 mL
